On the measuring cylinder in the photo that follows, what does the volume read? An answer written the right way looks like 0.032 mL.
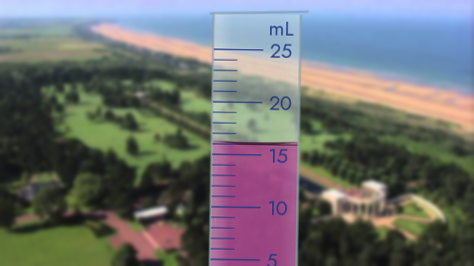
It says 16 mL
